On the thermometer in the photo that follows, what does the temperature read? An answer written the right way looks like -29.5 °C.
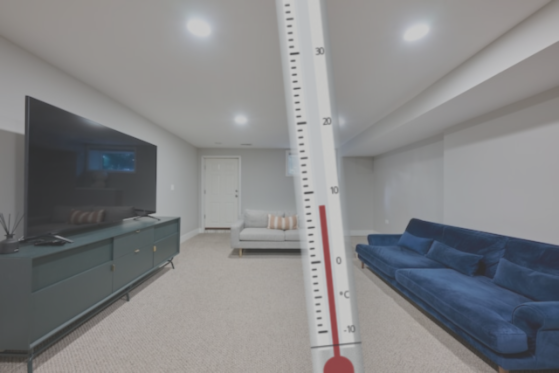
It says 8 °C
